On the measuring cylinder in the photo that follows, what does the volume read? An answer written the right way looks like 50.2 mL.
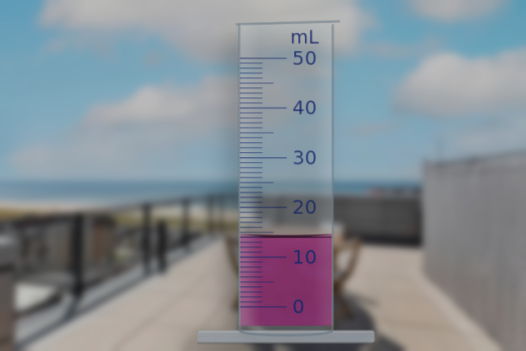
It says 14 mL
